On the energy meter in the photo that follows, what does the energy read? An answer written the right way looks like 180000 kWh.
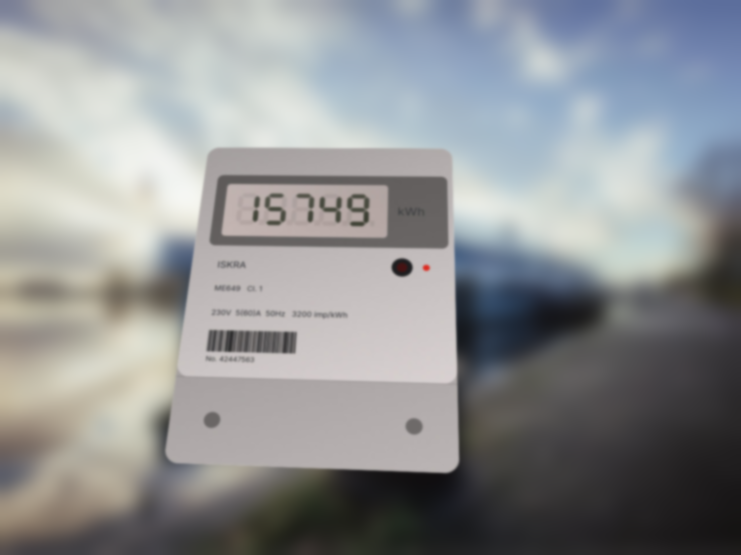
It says 15749 kWh
